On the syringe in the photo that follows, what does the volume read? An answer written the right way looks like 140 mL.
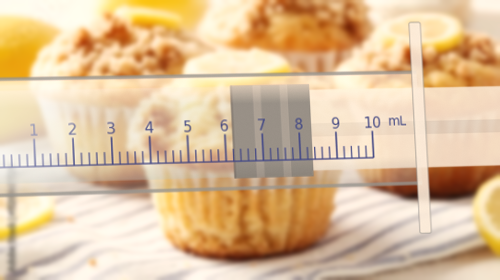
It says 6.2 mL
